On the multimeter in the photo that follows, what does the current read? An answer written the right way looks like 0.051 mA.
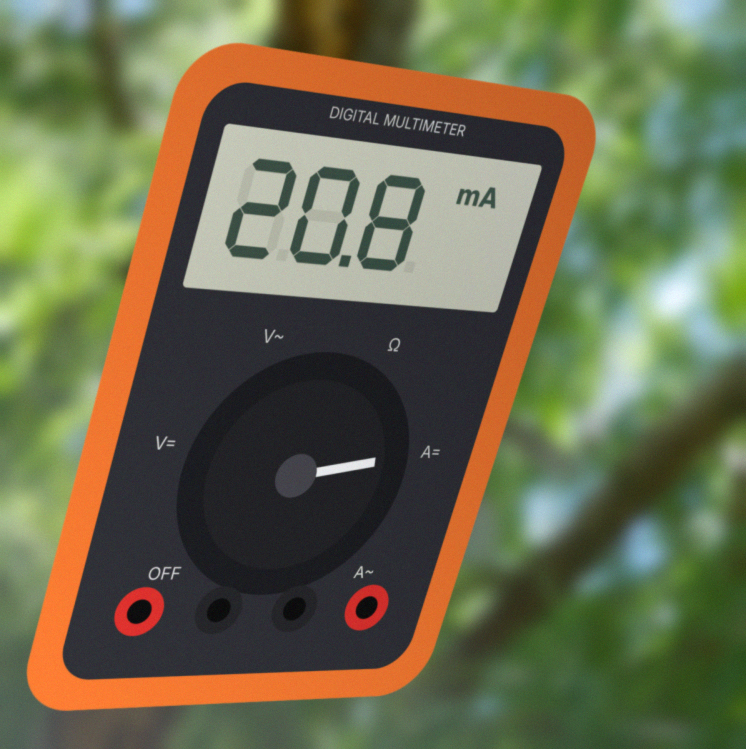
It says 20.8 mA
